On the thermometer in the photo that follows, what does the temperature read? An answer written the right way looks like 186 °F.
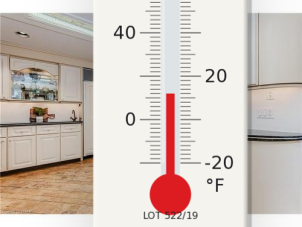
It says 12 °F
